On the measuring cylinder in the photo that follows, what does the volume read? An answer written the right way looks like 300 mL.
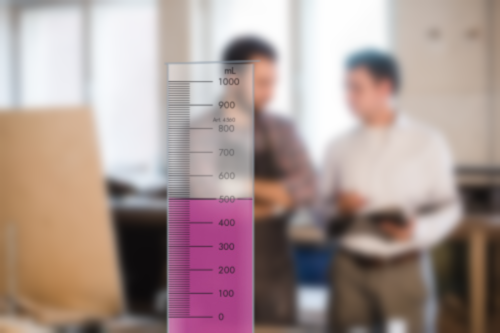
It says 500 mL
